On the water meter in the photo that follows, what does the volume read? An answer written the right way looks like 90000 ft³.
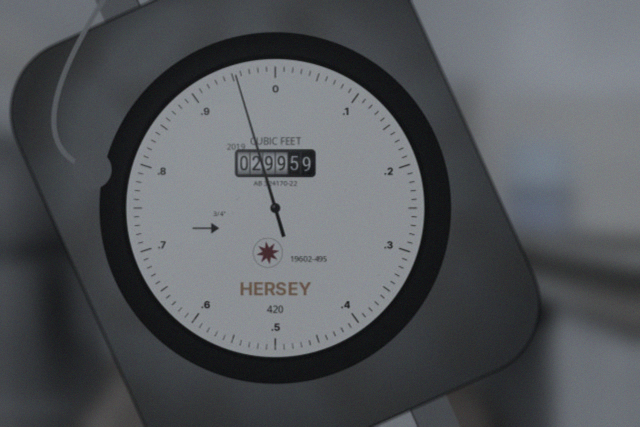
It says 29958.95 ft³
